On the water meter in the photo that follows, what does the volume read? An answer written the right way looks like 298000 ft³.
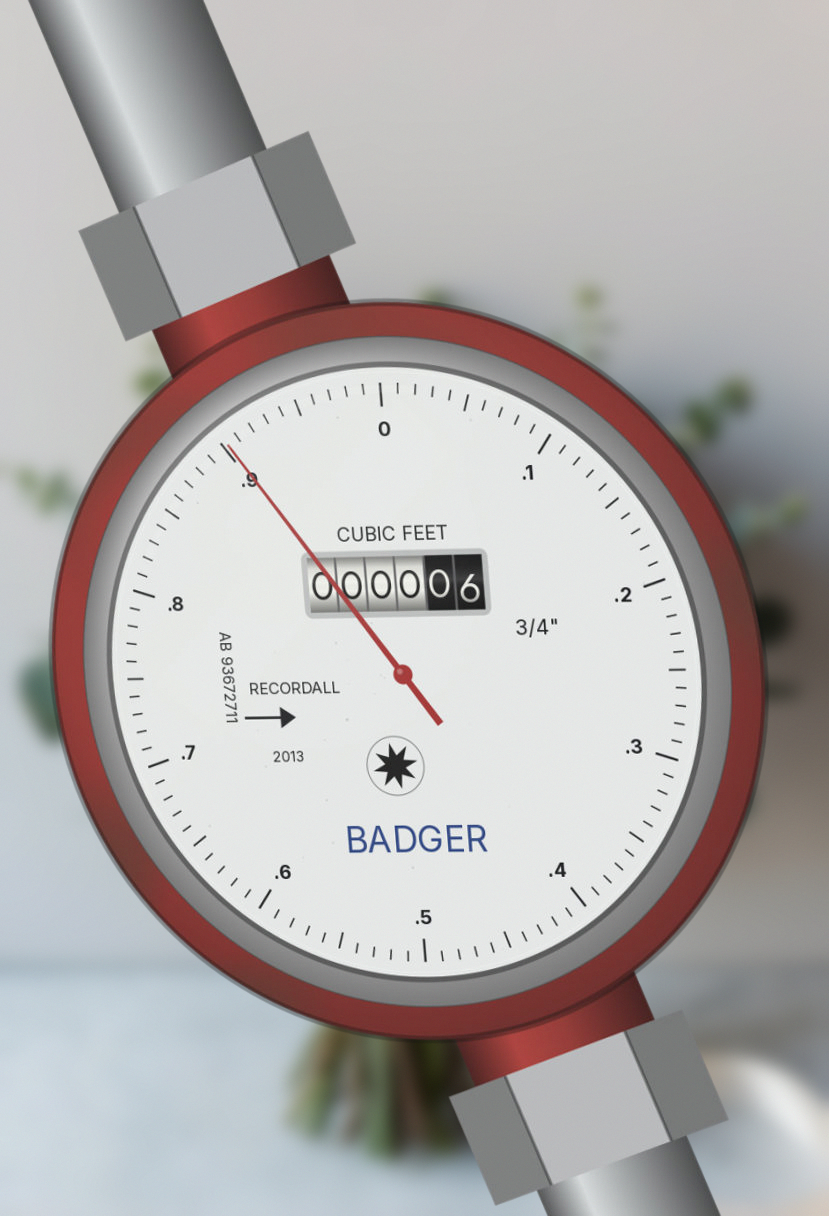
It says 5.90 ft³
